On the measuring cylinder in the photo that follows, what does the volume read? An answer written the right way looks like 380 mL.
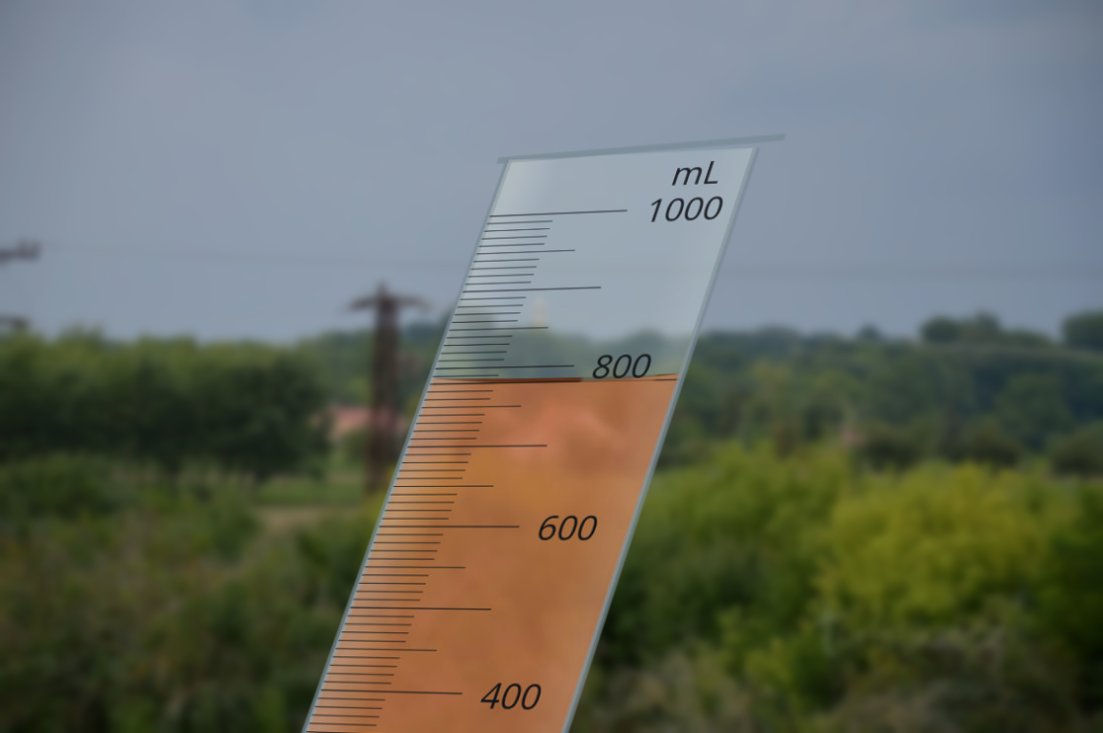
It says 780 mL
